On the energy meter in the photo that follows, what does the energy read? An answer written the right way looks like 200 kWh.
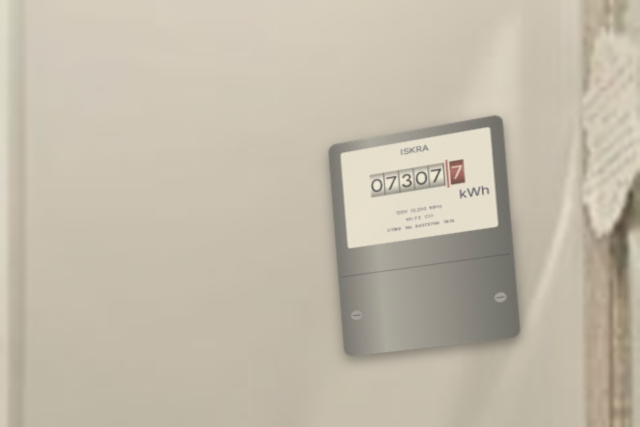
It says 7307.7 kWh
